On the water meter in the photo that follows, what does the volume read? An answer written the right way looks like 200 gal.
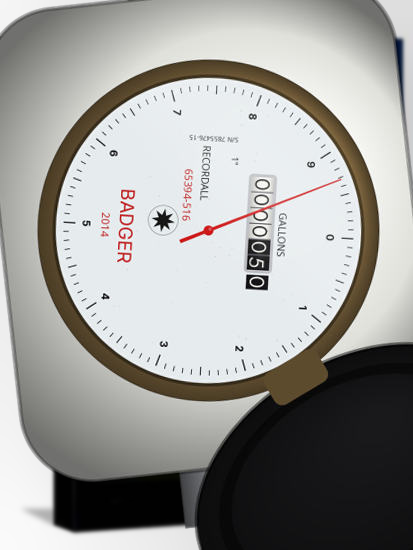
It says 49.3 gal
